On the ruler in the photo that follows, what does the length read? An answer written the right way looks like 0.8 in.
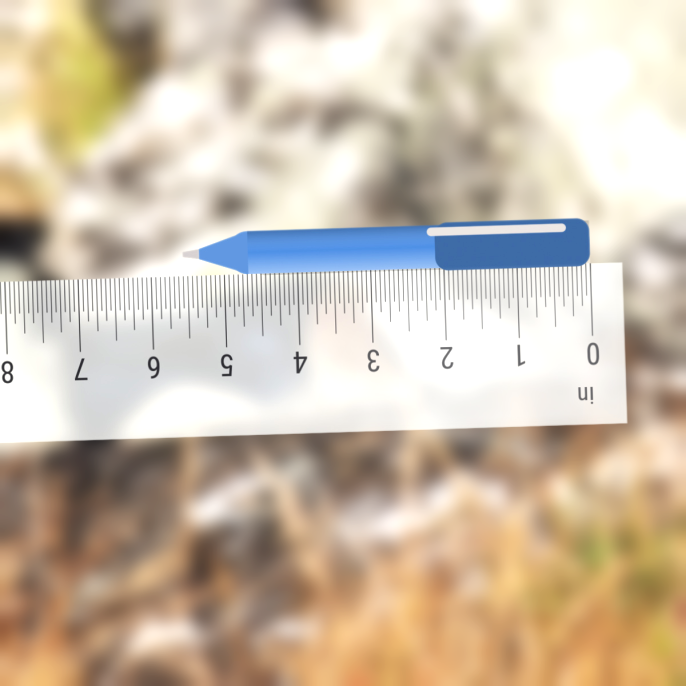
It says 5.5625 in
